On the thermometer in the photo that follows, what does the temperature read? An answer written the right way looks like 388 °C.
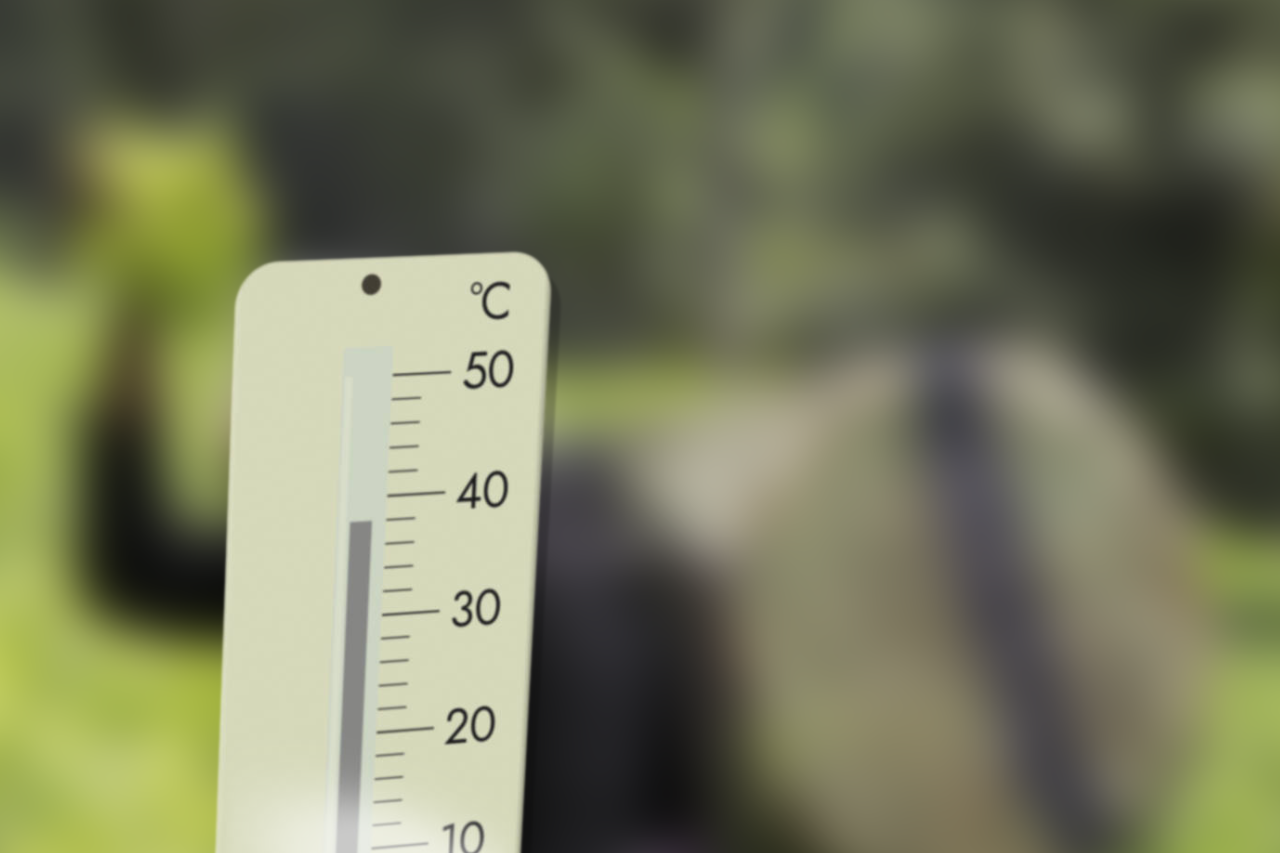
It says 38 °C
